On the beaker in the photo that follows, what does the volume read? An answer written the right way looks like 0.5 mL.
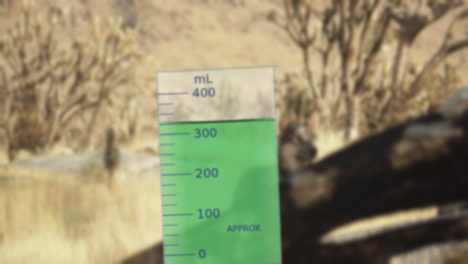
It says 325 mL
